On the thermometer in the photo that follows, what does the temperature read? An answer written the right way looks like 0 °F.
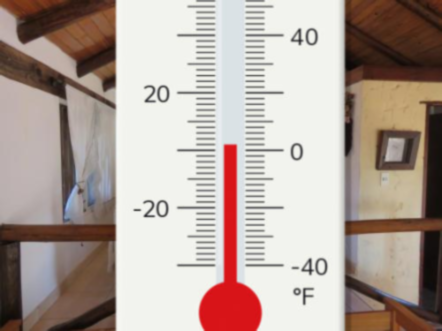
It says 2 °F
